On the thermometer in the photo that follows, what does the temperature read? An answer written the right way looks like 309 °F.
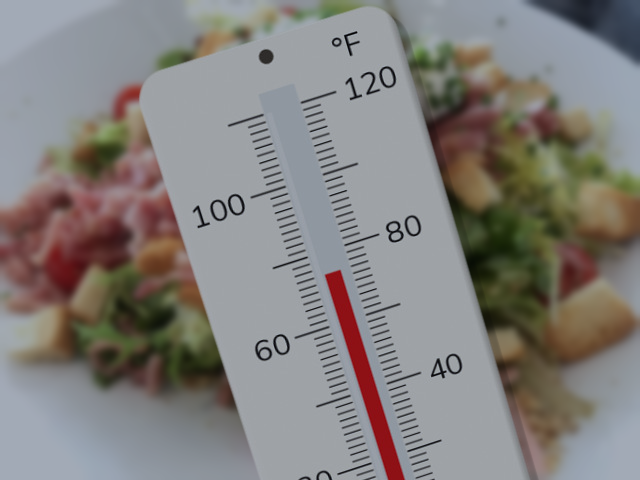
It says 74 °F
